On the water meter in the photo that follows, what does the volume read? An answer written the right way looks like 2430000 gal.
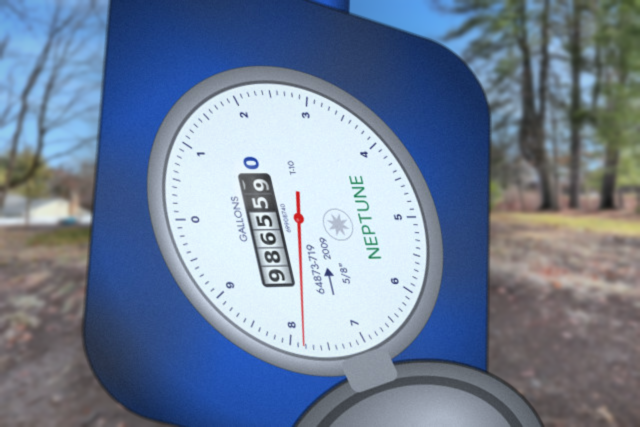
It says 9865587.8 gal
